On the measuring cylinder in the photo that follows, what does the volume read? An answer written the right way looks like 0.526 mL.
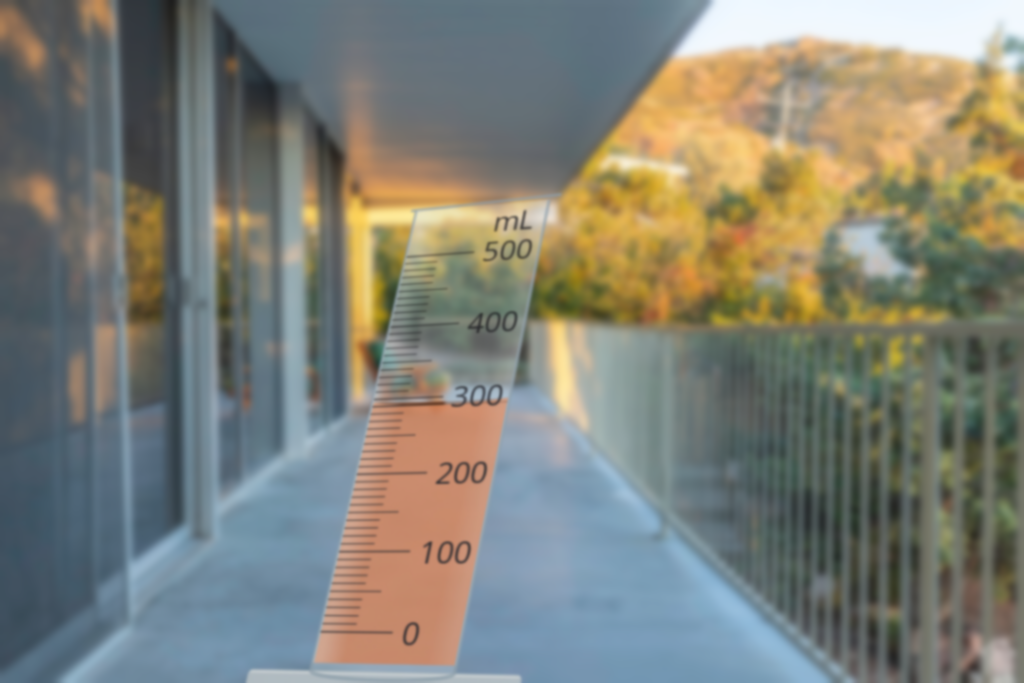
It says 290 mL
